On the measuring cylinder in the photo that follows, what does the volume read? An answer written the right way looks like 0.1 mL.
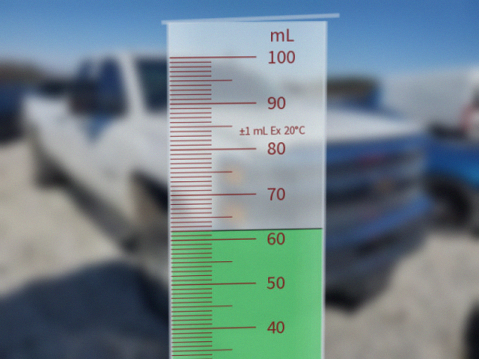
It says 62 mL
